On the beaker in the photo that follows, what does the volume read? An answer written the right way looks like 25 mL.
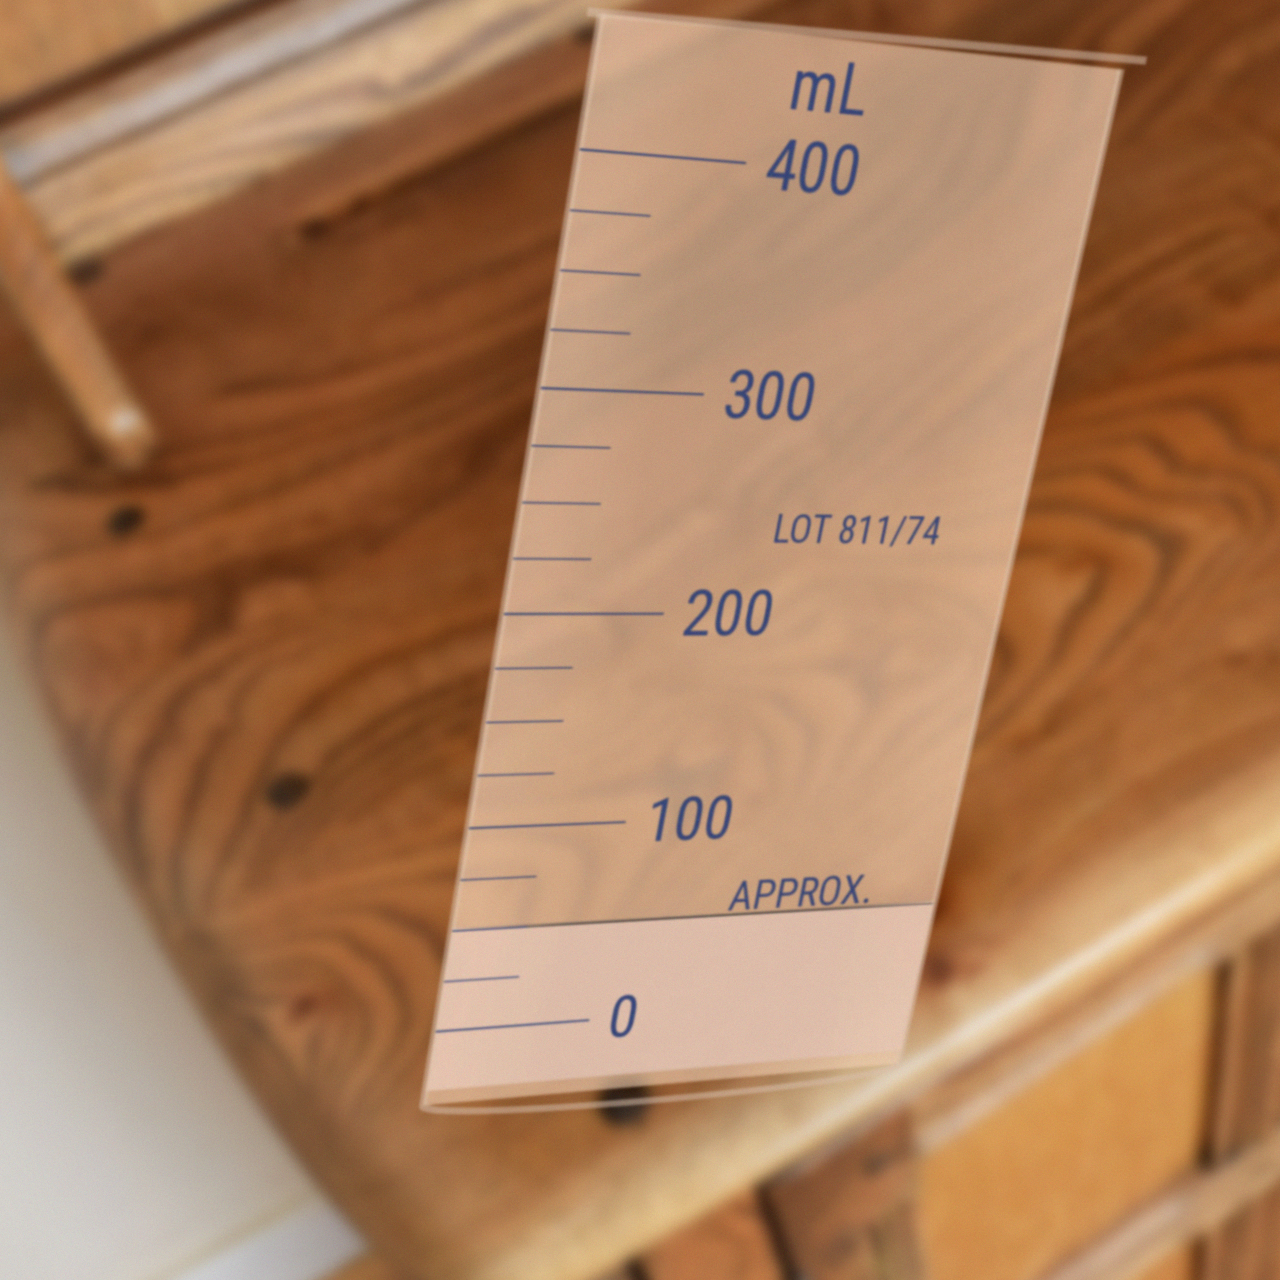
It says 50 mL
